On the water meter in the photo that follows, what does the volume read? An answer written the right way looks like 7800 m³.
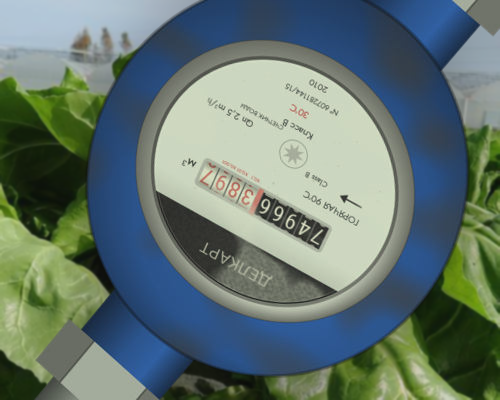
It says 74966.3897 m³
